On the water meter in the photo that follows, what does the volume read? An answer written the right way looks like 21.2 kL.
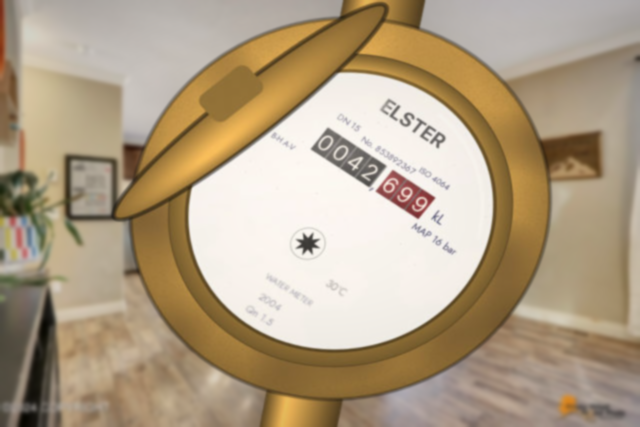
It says 42.699 kL
